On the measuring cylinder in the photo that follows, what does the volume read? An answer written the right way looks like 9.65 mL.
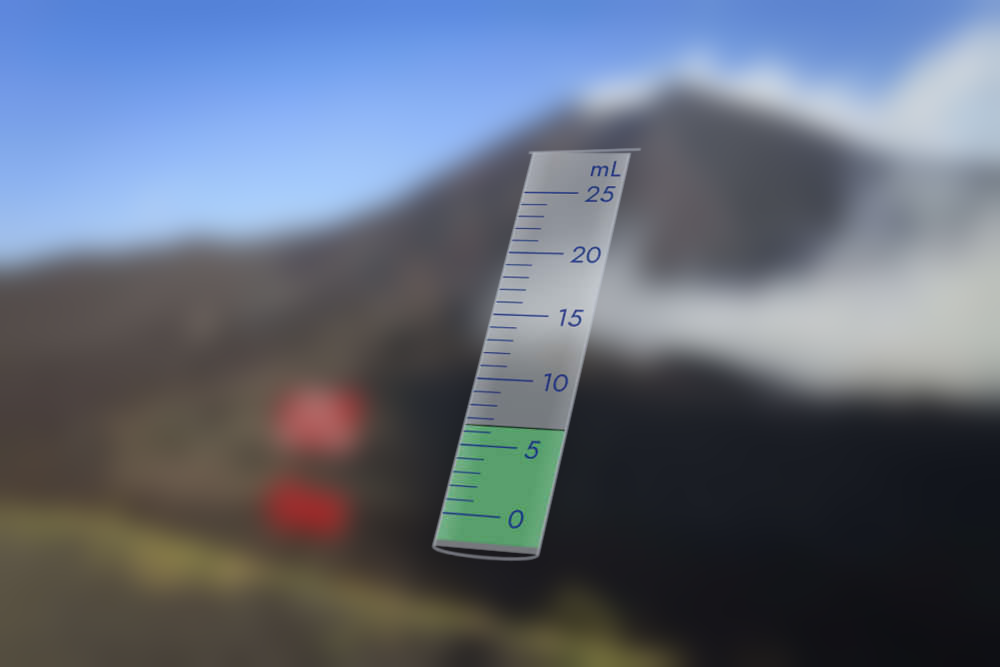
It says 6.5 mL
